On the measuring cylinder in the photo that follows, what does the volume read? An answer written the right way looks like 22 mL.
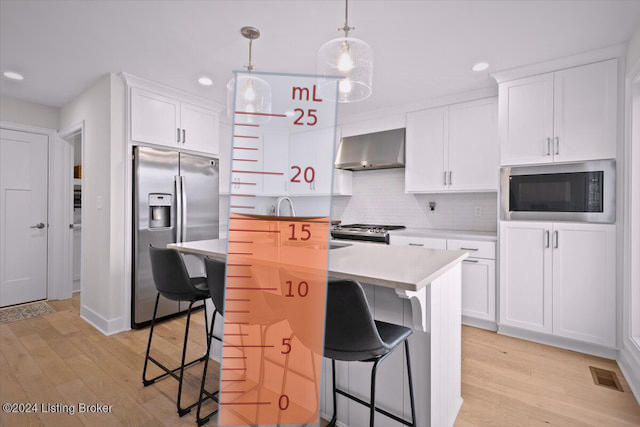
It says 16 mL
